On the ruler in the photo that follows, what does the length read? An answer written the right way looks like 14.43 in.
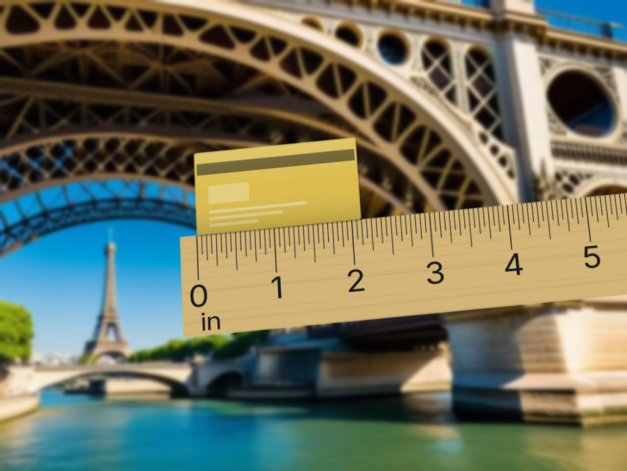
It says 2.125 in
